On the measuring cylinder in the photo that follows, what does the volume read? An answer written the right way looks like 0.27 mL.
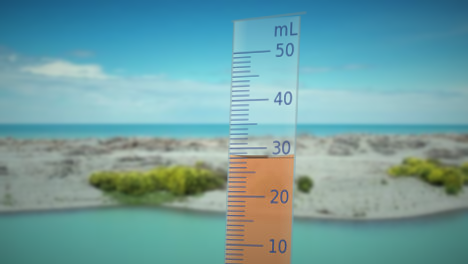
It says 28 mL
